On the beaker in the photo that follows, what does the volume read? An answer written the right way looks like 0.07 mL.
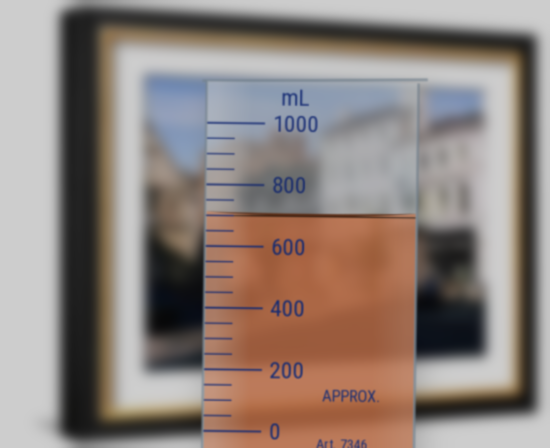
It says 700 mL
